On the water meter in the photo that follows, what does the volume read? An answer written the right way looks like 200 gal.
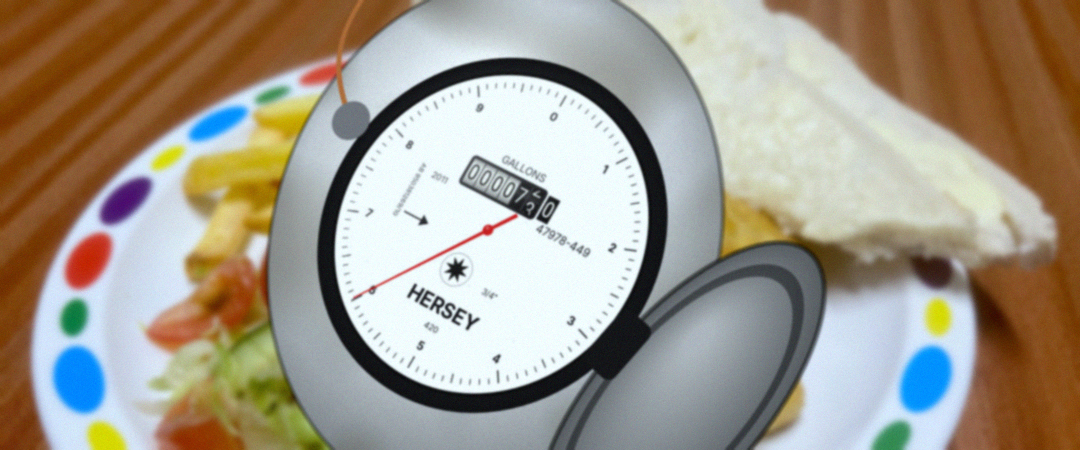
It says 726.0 gal
